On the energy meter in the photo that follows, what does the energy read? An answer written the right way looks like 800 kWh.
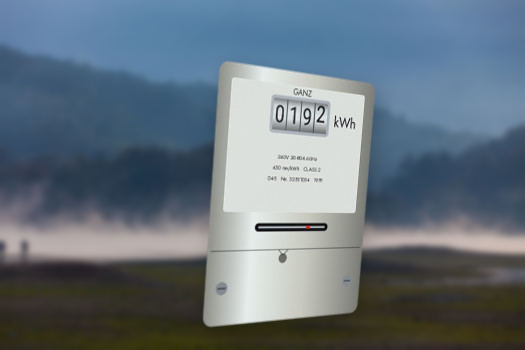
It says 192 kWh
